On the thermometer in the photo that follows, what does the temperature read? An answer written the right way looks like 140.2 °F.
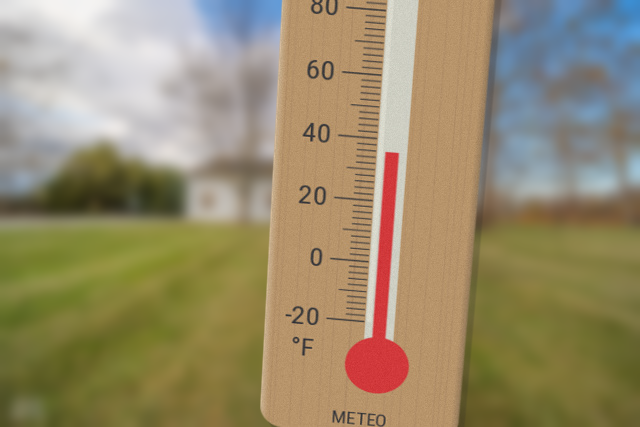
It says 36 °F
